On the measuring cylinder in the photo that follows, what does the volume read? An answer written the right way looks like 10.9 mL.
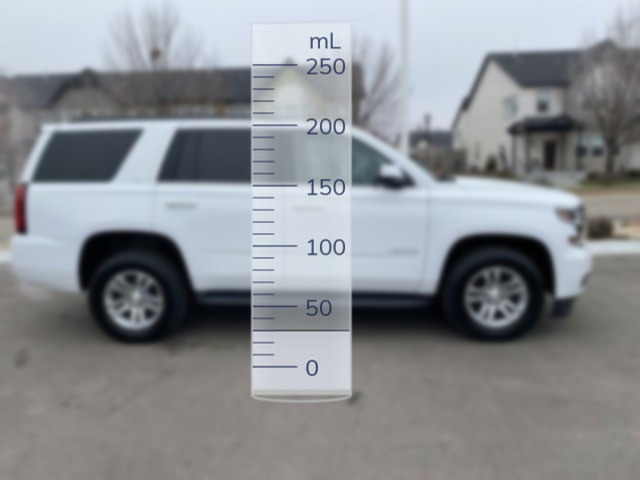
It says 30 mL
